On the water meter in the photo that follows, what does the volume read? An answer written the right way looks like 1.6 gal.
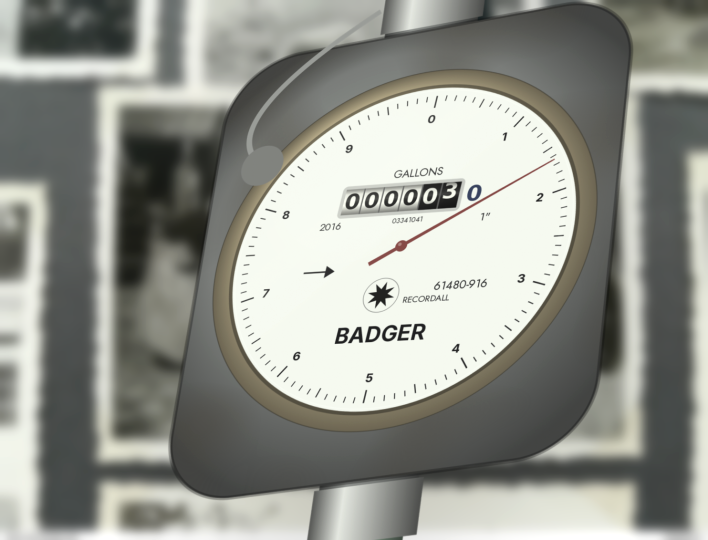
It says 31.6 gal
